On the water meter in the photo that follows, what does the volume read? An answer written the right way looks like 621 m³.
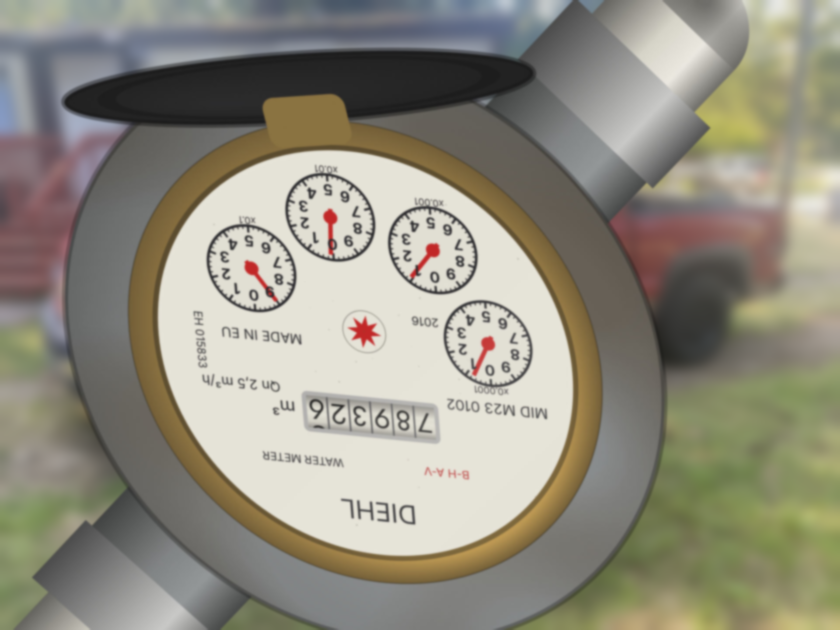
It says 789325.9010 m³
